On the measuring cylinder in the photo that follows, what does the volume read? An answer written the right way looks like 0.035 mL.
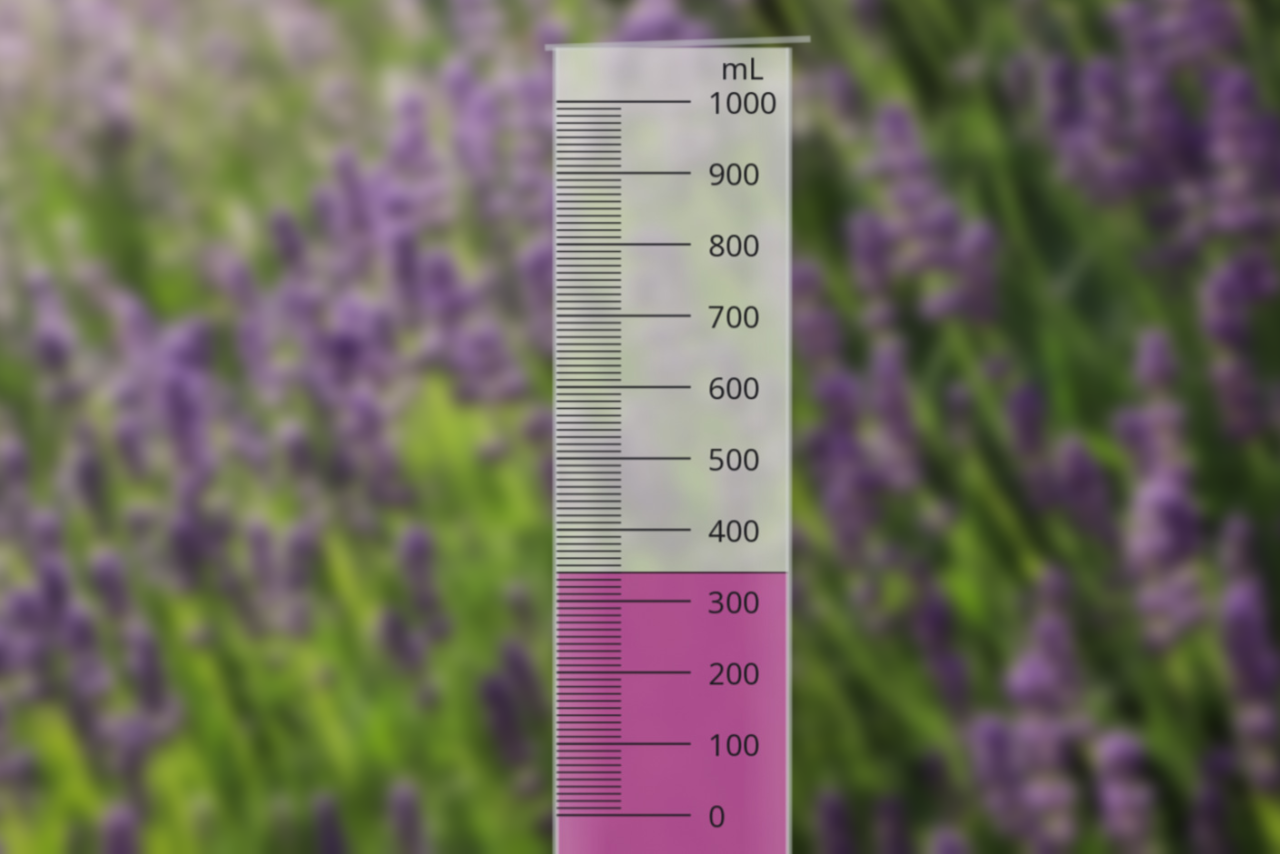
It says 340 mL
